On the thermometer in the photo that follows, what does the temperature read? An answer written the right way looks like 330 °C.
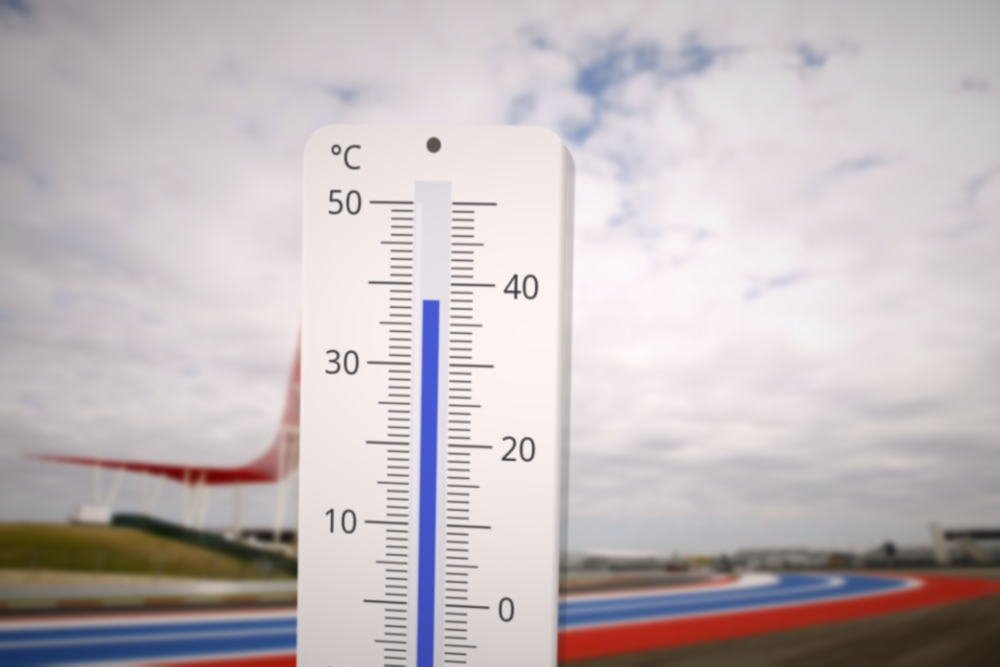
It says 38 °C
